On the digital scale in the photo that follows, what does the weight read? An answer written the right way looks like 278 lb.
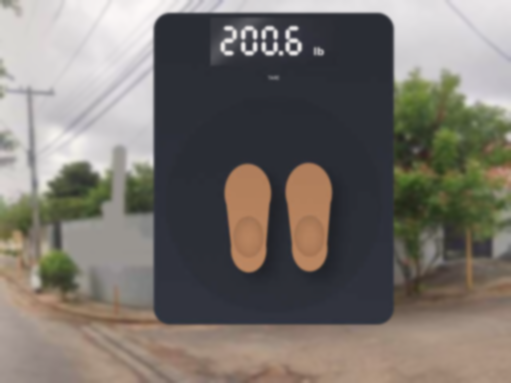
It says 200.6 lb
